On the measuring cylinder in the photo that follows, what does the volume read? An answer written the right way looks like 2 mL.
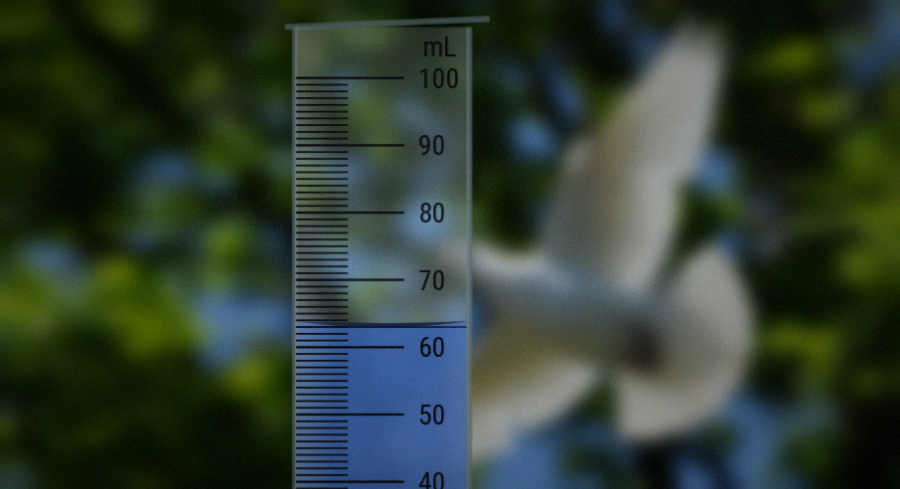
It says 63 mL
